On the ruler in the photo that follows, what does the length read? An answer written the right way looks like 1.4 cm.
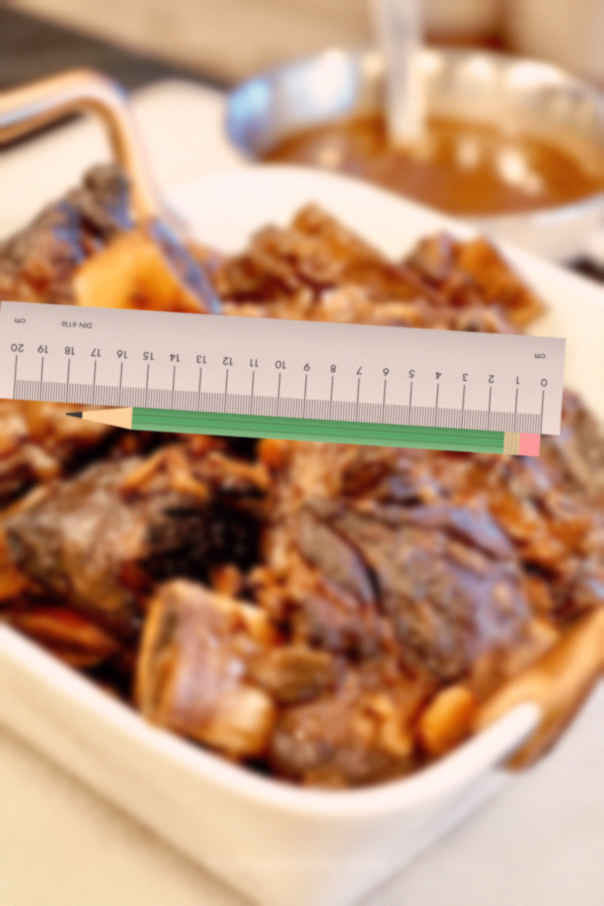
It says 18 cm
